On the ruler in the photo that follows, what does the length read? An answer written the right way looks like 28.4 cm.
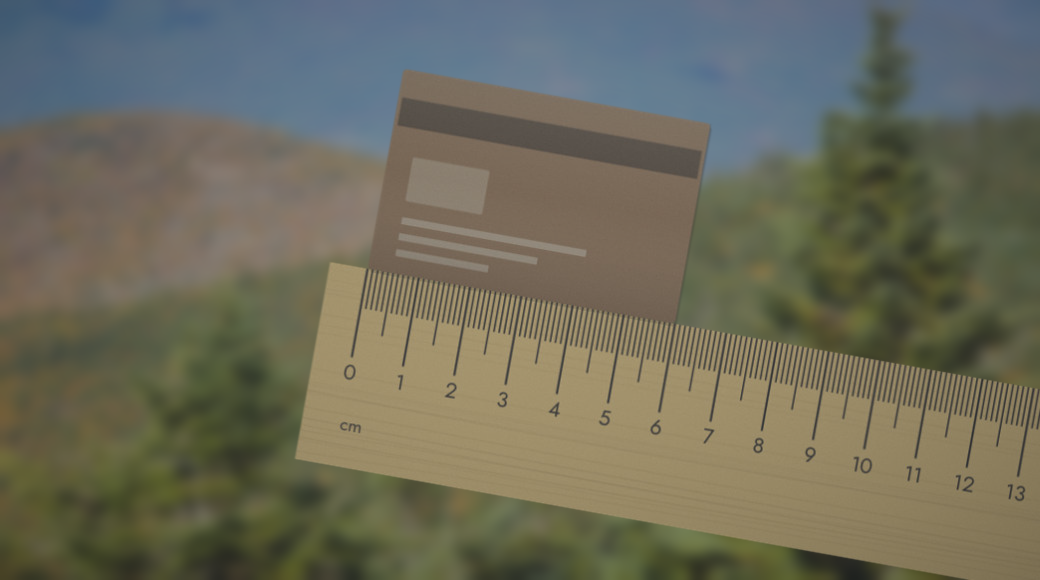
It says 6 cm
